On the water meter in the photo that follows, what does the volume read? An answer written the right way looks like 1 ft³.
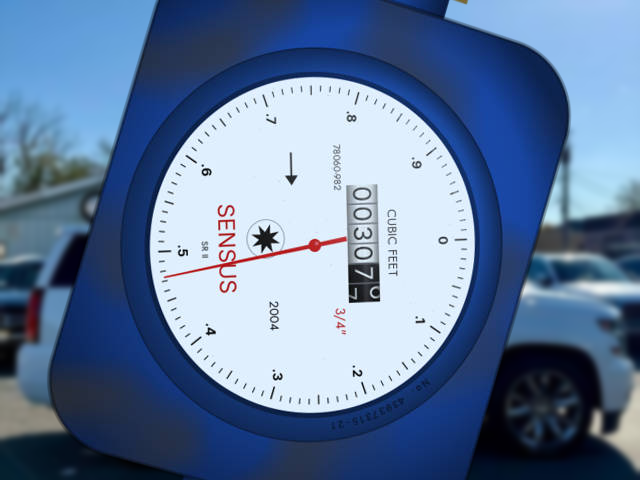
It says 3076.47 ft³
